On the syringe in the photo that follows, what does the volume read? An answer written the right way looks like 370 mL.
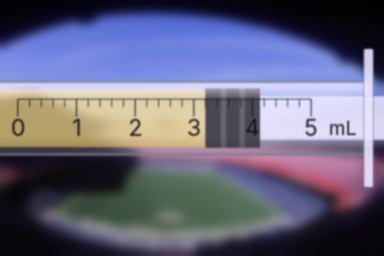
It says 3.2 mL
